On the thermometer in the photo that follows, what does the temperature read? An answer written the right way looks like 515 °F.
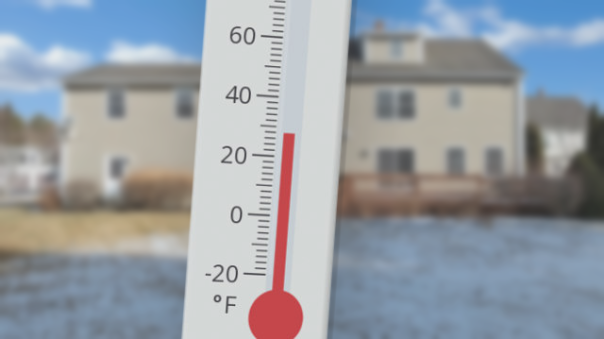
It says 28 °F
